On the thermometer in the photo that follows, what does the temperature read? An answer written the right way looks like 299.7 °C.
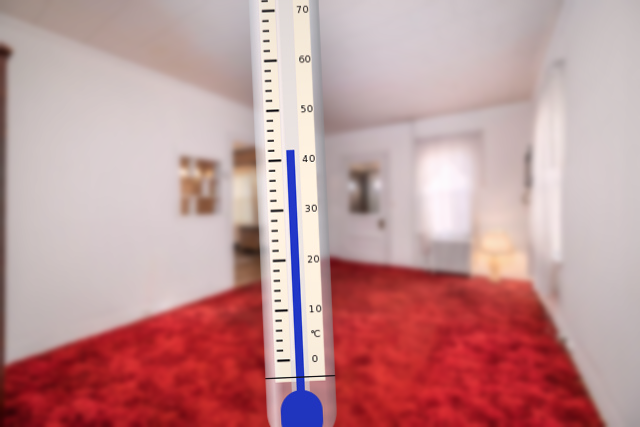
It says 42 °C
